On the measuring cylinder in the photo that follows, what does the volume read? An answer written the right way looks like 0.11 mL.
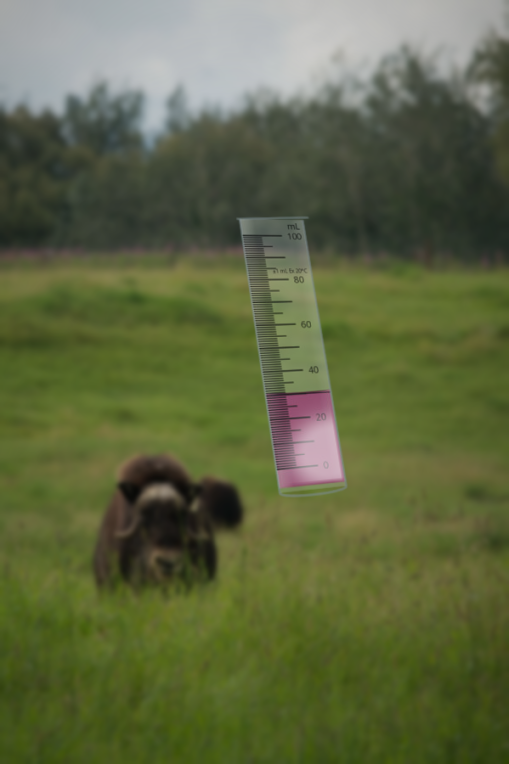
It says 30 mL
